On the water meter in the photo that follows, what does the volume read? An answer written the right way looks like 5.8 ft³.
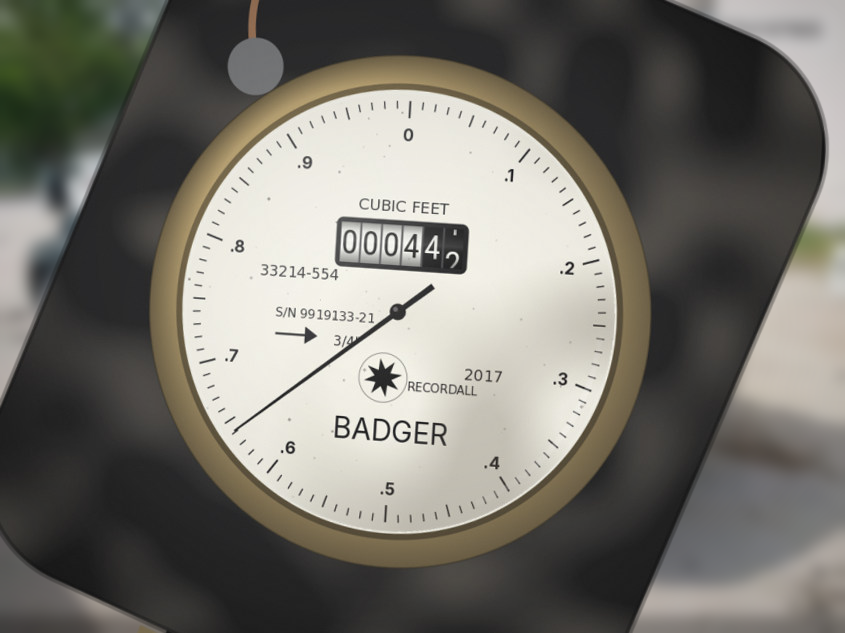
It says 441.64 ft³
